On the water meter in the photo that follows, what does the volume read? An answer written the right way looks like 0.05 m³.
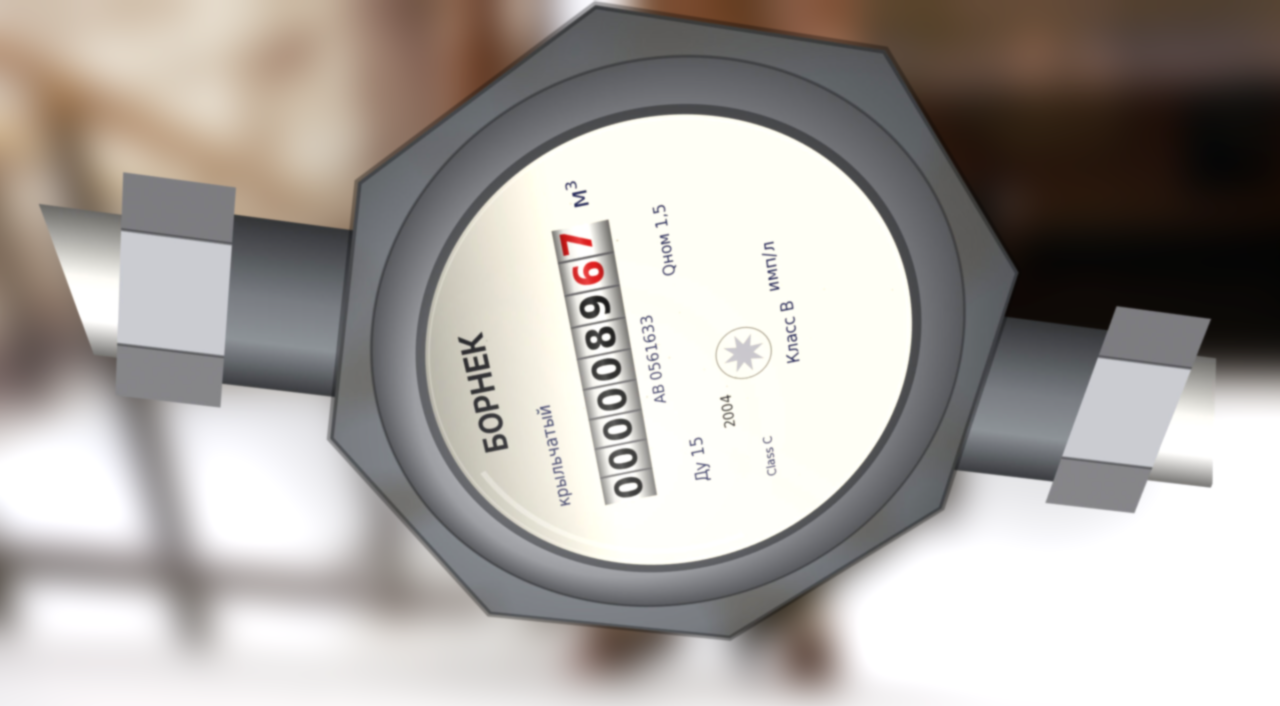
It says 89.67 m³
